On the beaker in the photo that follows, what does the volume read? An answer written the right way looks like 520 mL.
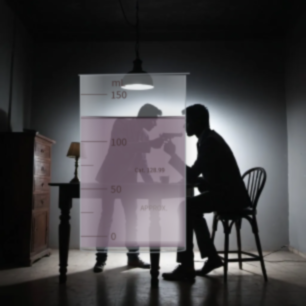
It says 125 mL
